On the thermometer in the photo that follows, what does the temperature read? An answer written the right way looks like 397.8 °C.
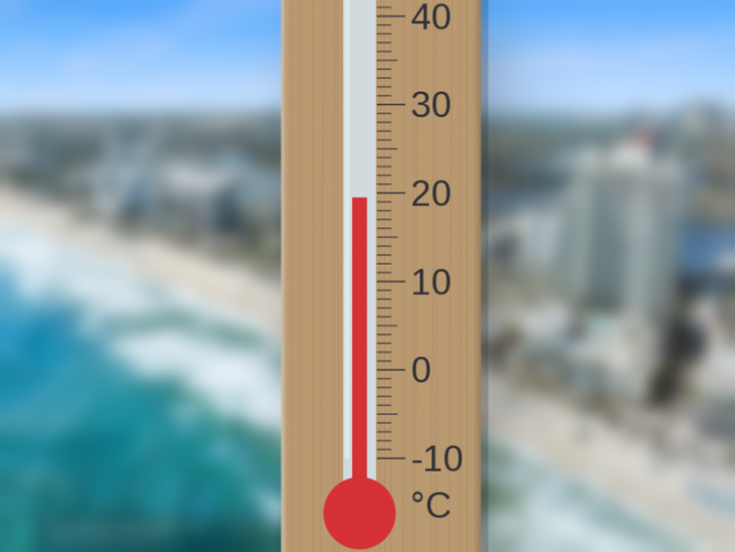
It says 19.5 °C
